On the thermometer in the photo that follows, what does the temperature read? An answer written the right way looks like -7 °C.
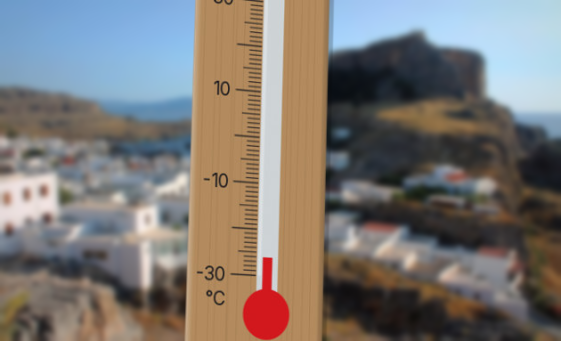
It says -26 °C
